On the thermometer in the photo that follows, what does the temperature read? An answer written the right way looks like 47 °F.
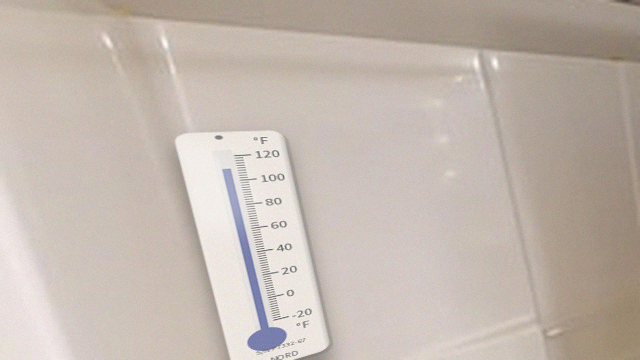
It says 110 °F
